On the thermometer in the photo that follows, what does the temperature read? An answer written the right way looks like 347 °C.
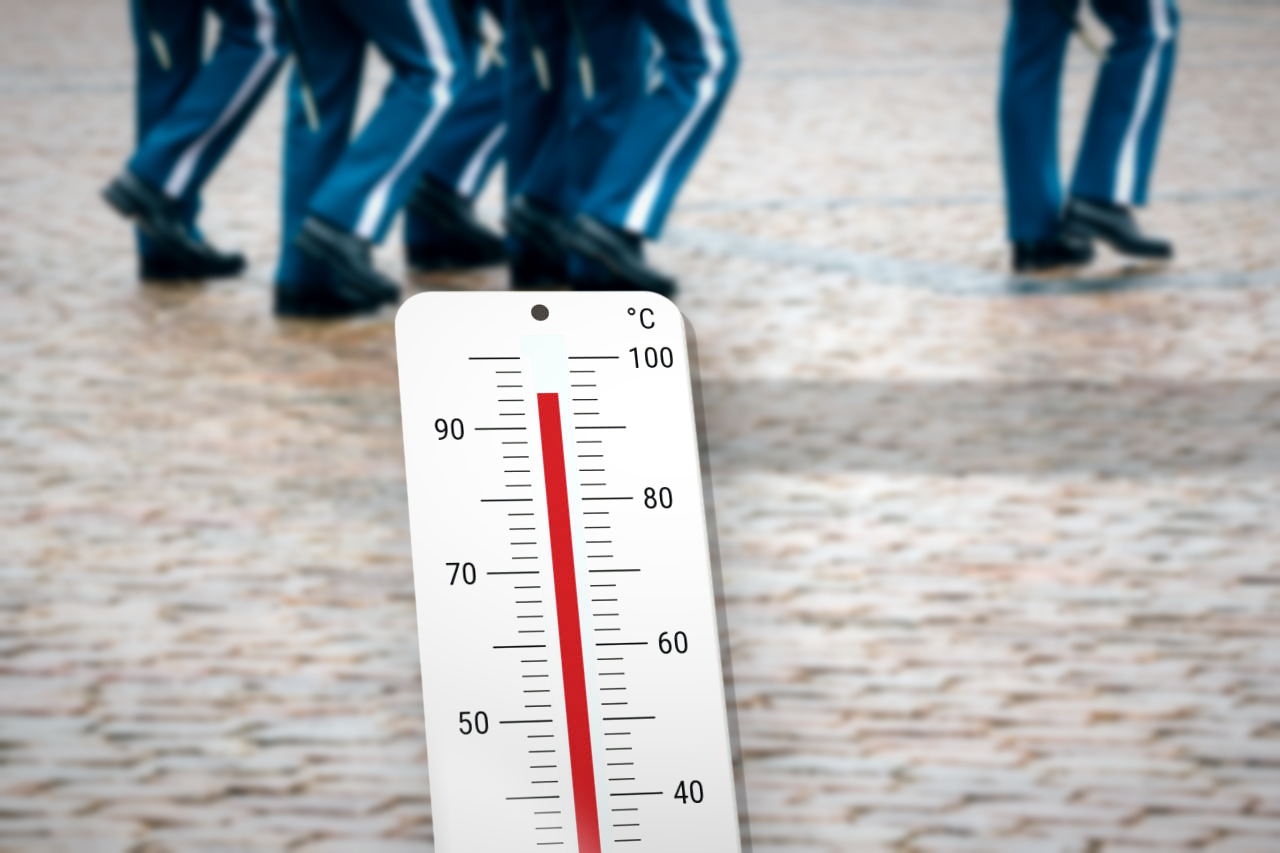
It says 95 °C
